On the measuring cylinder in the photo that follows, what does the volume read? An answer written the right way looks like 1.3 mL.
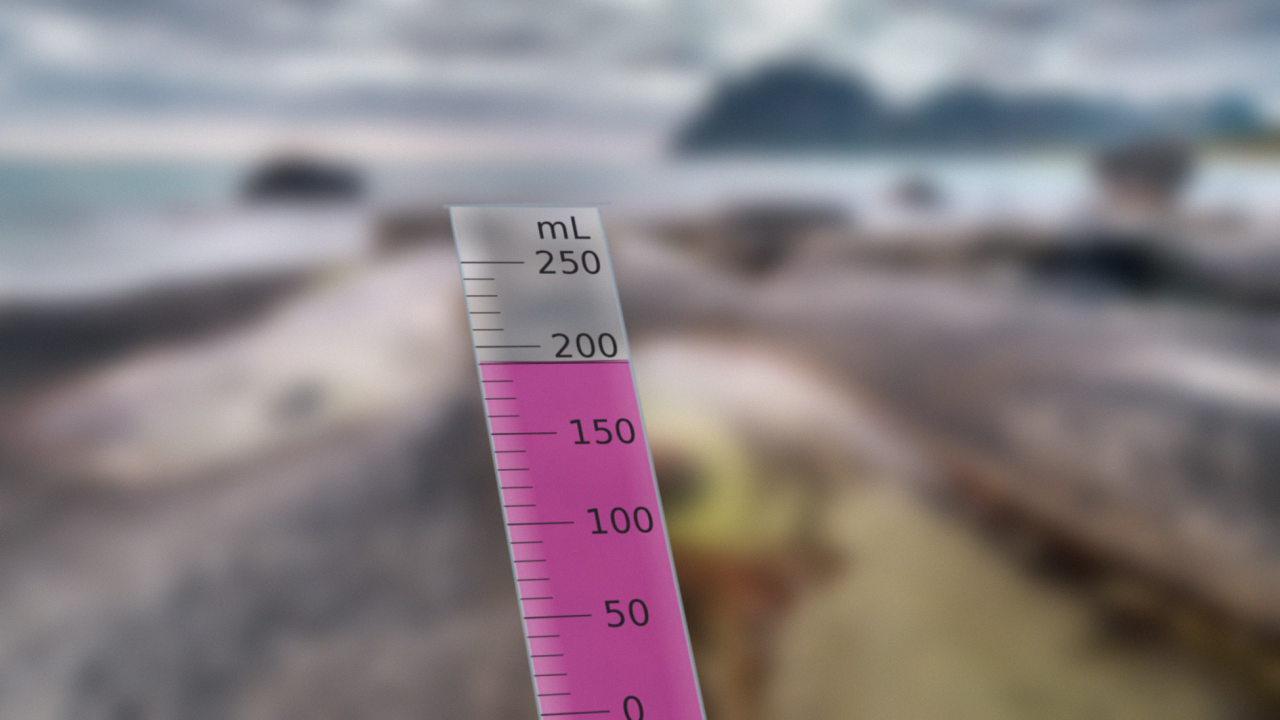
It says 190 mL
